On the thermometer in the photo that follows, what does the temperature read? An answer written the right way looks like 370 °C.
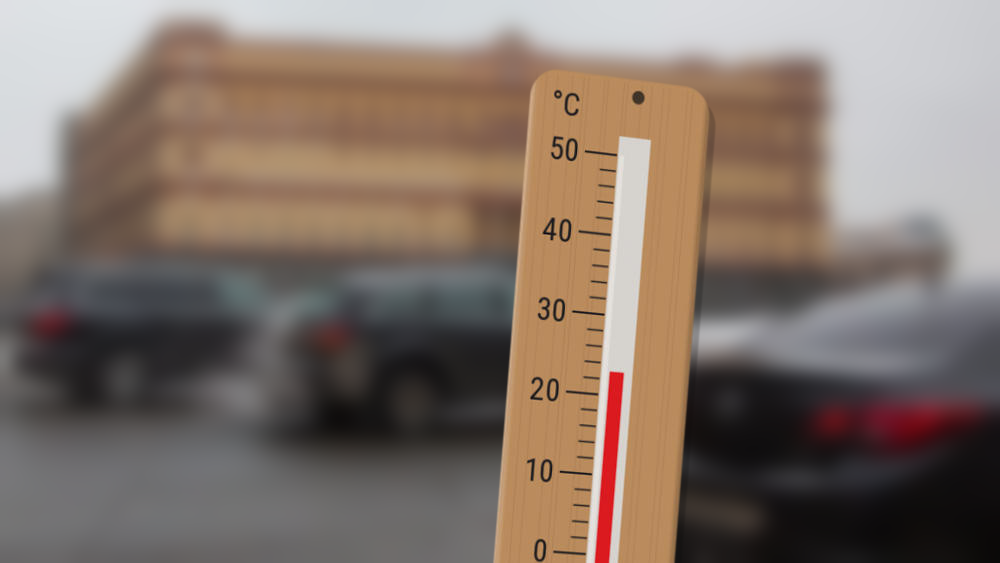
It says 23 °C
